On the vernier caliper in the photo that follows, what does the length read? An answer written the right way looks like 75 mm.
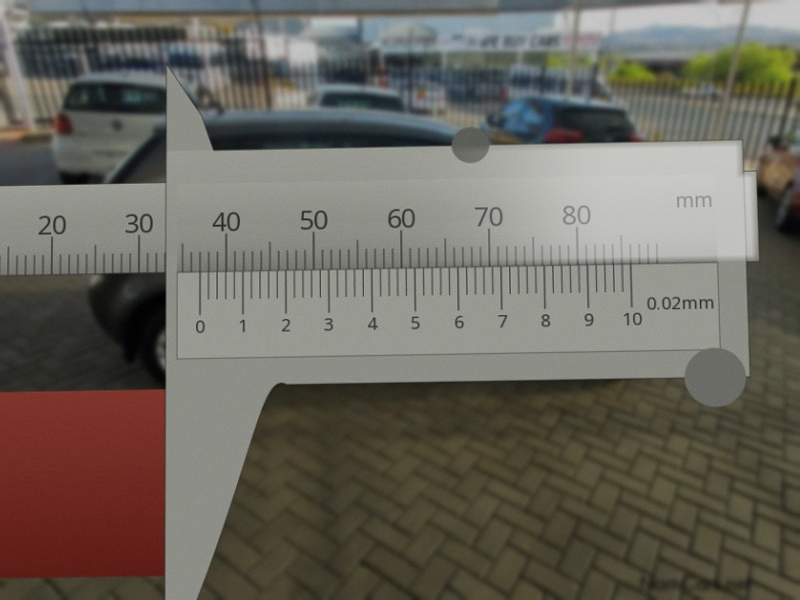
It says 37.0 mm
